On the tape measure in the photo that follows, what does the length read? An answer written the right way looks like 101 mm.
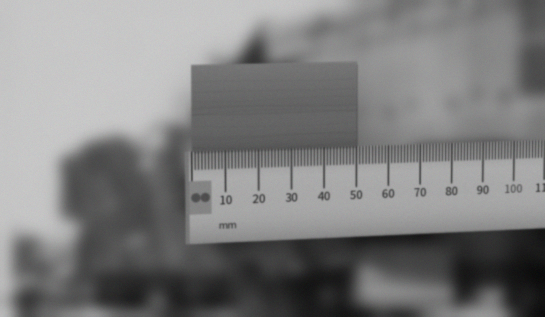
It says 50 mm
